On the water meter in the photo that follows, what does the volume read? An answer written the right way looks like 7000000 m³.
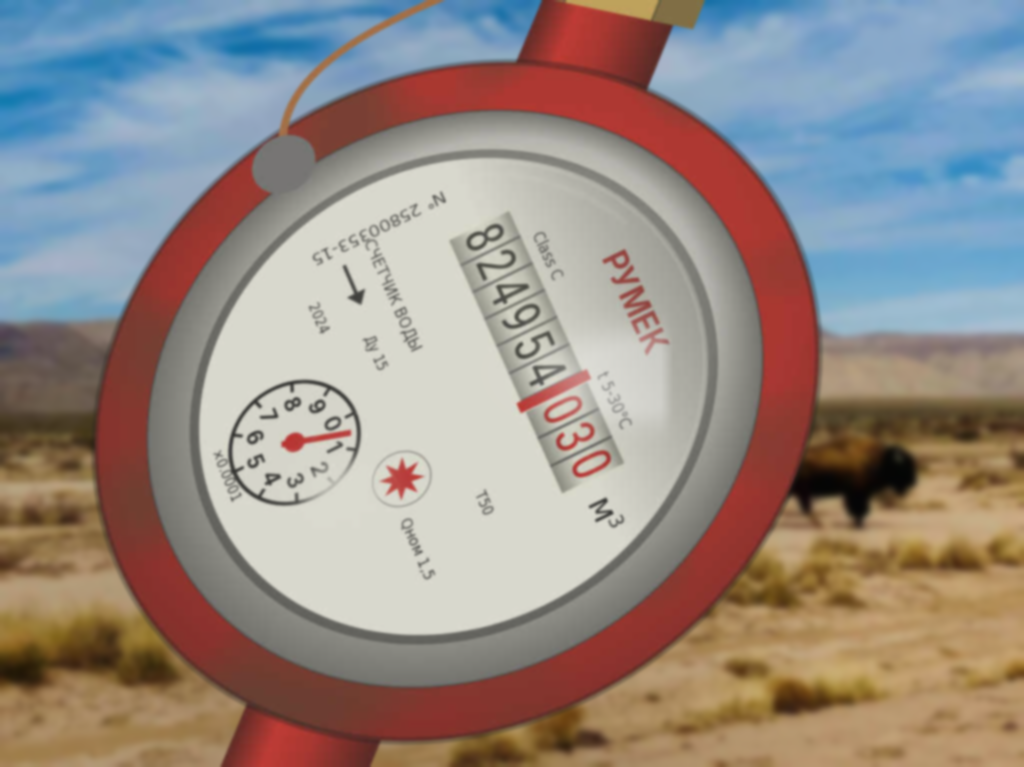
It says 824954.0300 m³
